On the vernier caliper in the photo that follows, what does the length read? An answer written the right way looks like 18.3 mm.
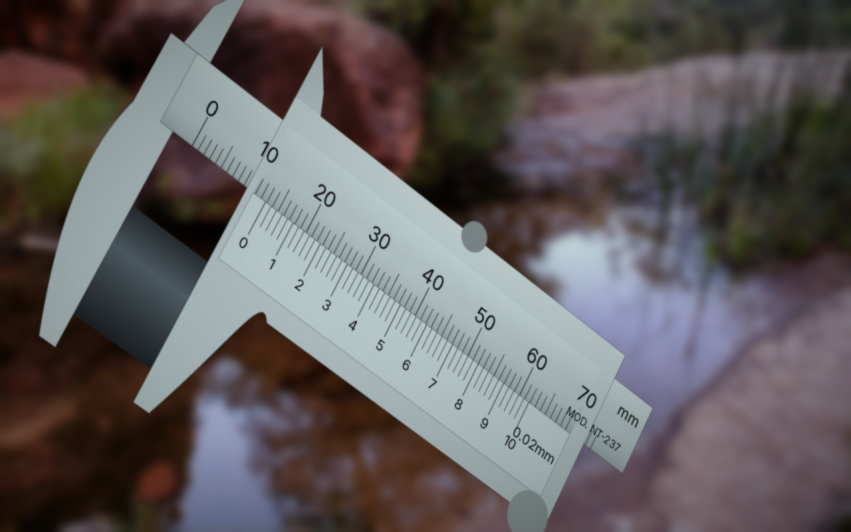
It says 12.8 mm
